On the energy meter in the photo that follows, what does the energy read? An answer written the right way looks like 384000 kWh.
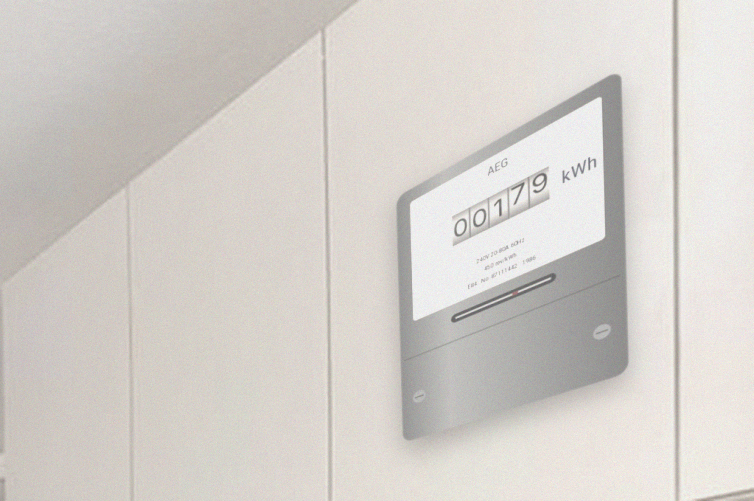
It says 179 kWh
